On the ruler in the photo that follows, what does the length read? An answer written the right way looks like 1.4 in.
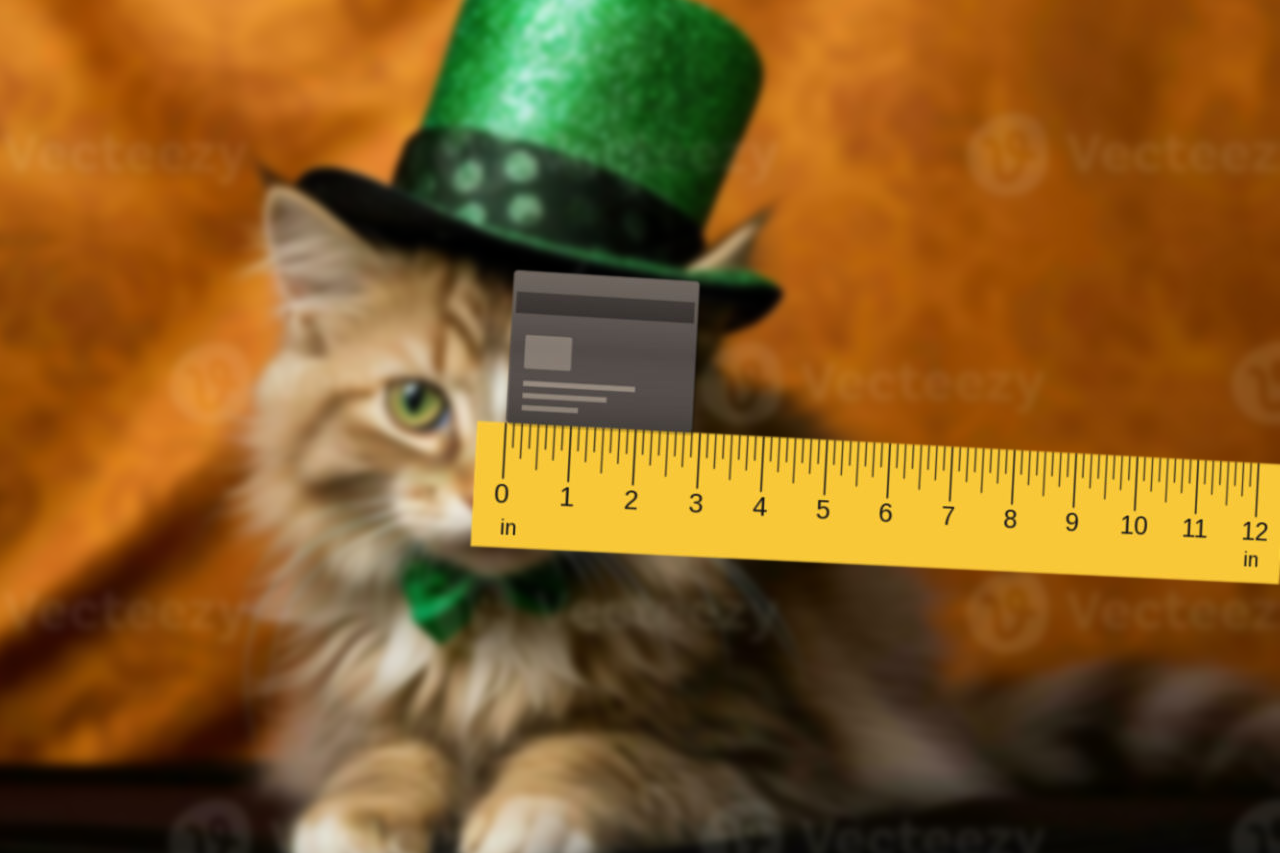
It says 2.875 in
